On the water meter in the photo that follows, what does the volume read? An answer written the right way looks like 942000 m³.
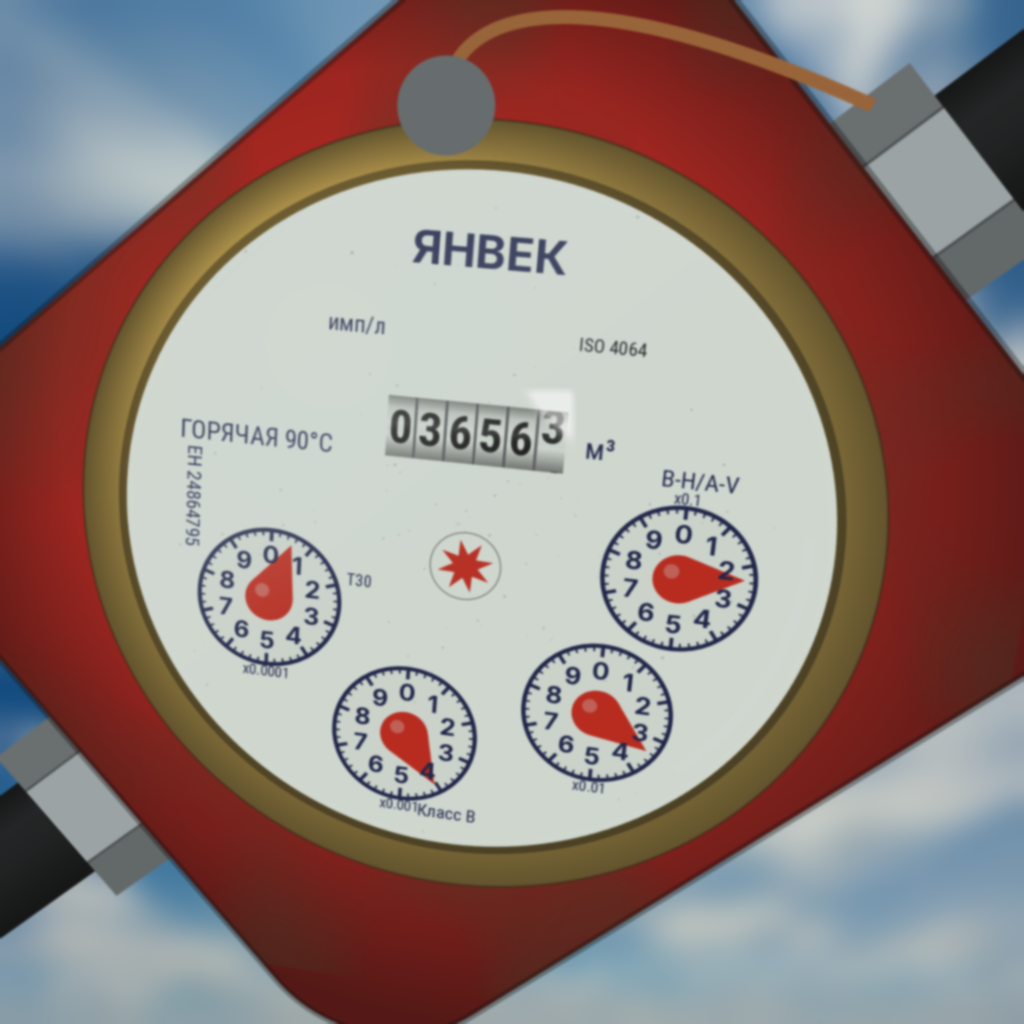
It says 36563.2340 m³
